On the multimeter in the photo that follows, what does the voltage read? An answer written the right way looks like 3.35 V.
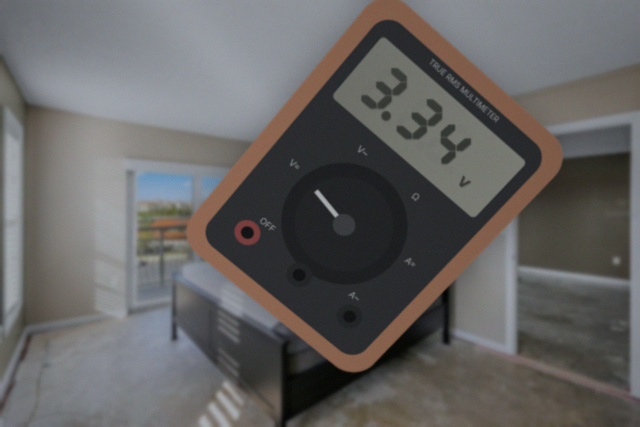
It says 3.34 V
